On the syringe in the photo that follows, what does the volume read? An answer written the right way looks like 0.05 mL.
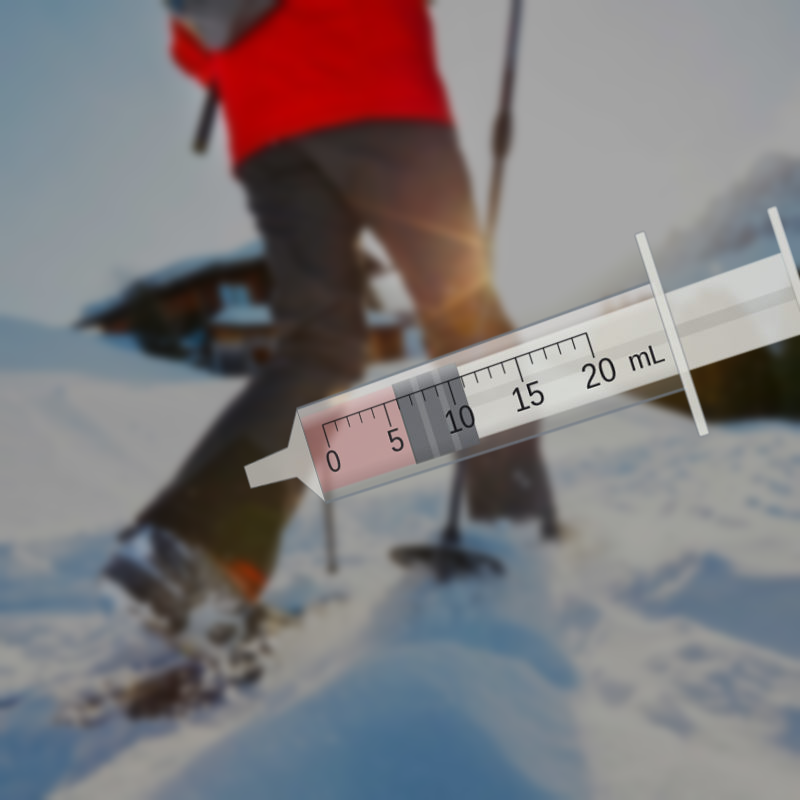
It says 6 mL
